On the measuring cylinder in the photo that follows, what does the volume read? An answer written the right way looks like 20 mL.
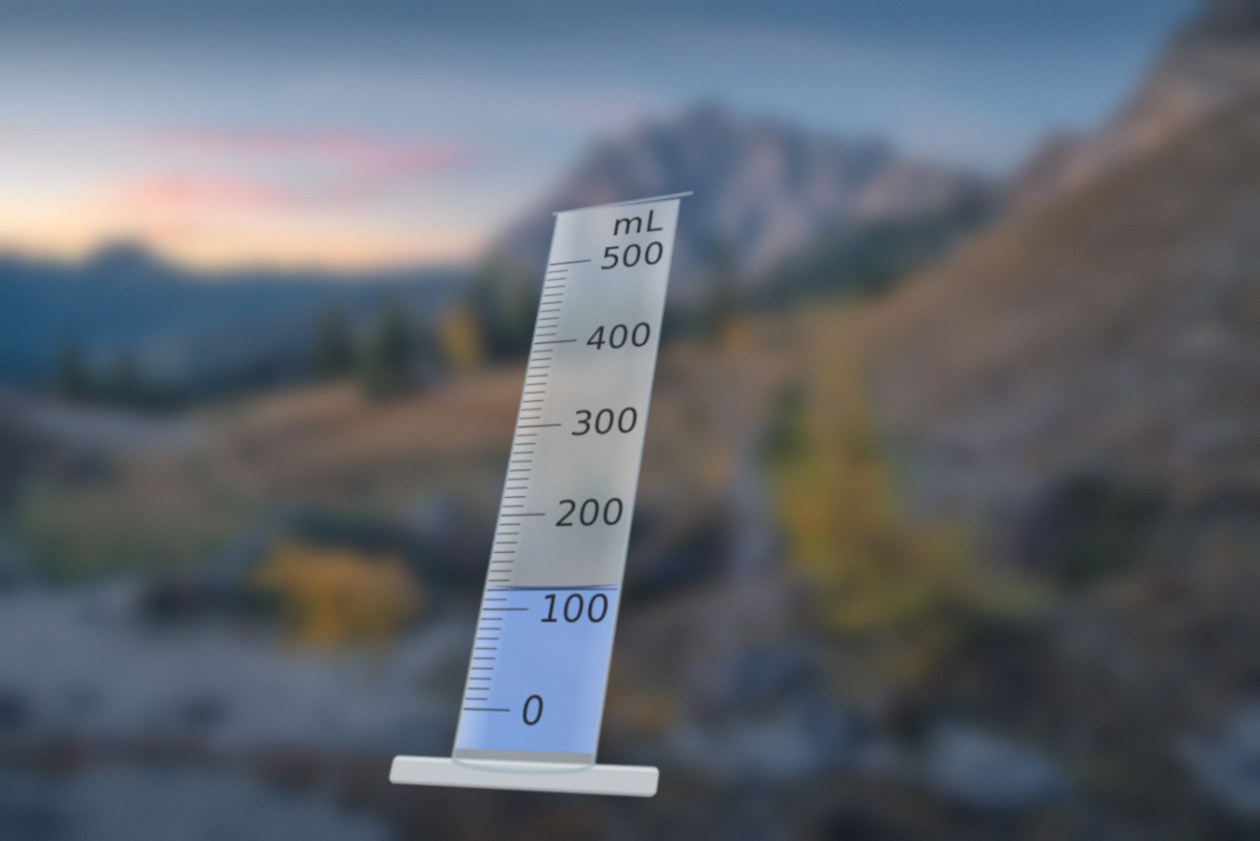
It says 120 mL
